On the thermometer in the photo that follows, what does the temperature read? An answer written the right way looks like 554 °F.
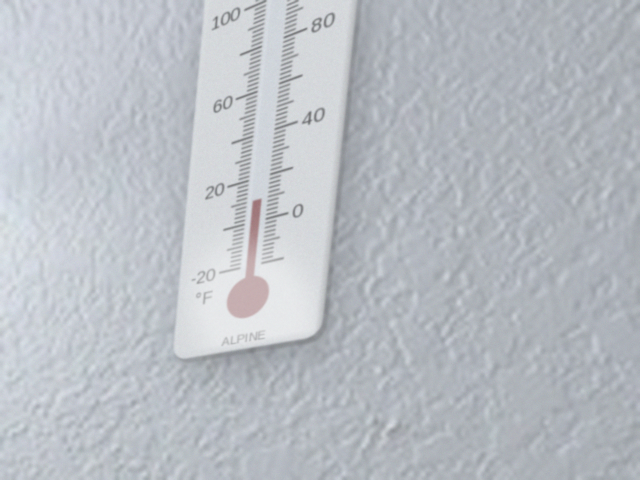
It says 10 °F
